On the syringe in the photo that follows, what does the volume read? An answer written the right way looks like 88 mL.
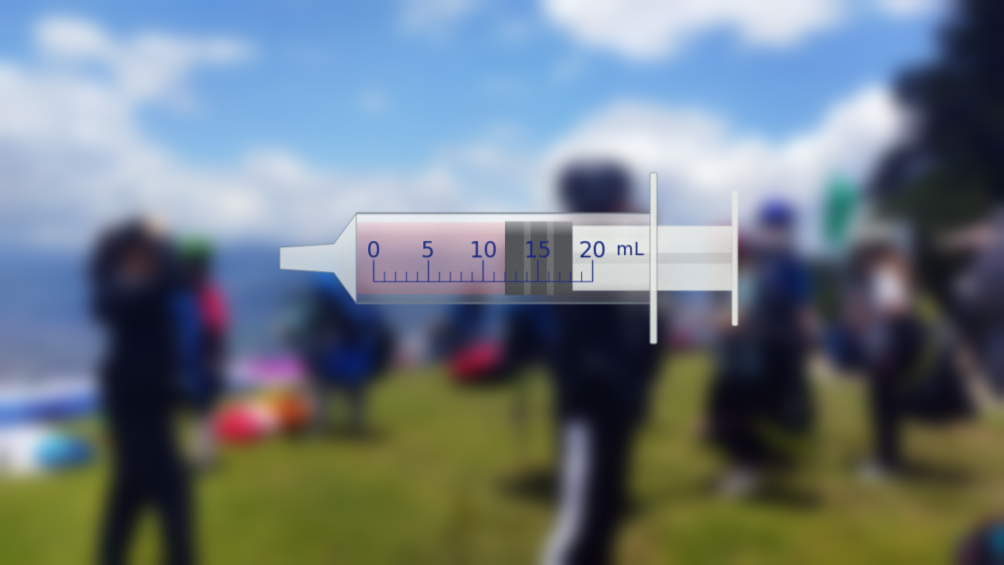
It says 12 mL
